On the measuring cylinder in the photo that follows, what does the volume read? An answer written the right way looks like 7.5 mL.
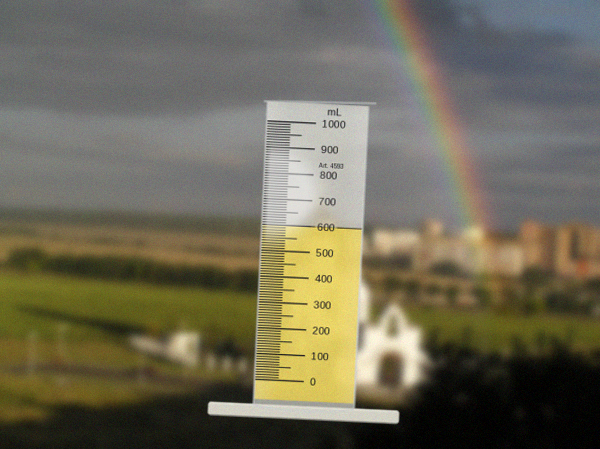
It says 600 mL
